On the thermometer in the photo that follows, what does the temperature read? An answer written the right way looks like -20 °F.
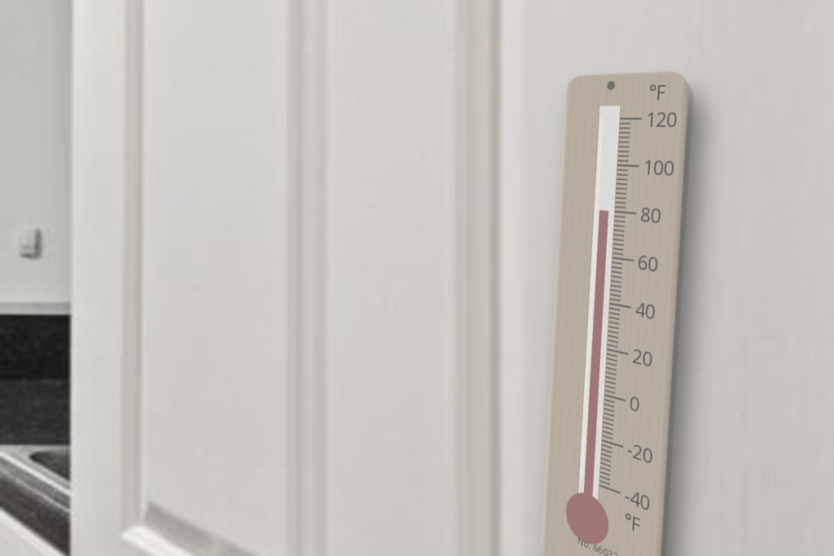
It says 80 °F
